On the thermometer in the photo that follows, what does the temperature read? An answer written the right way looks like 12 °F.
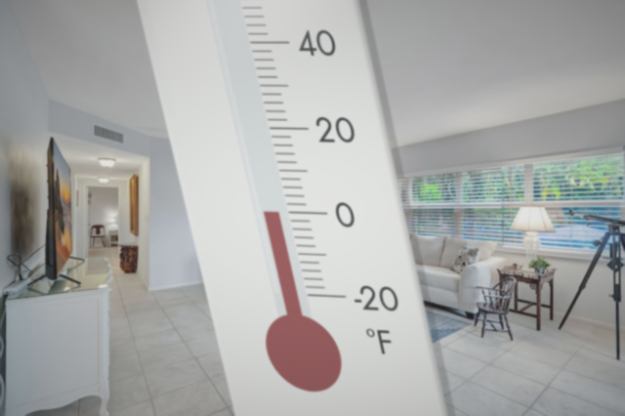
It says 0 °F
